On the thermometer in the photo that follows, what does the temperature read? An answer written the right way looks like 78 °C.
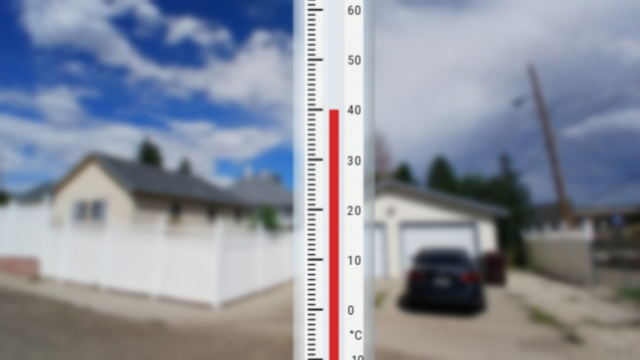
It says 40 °C
